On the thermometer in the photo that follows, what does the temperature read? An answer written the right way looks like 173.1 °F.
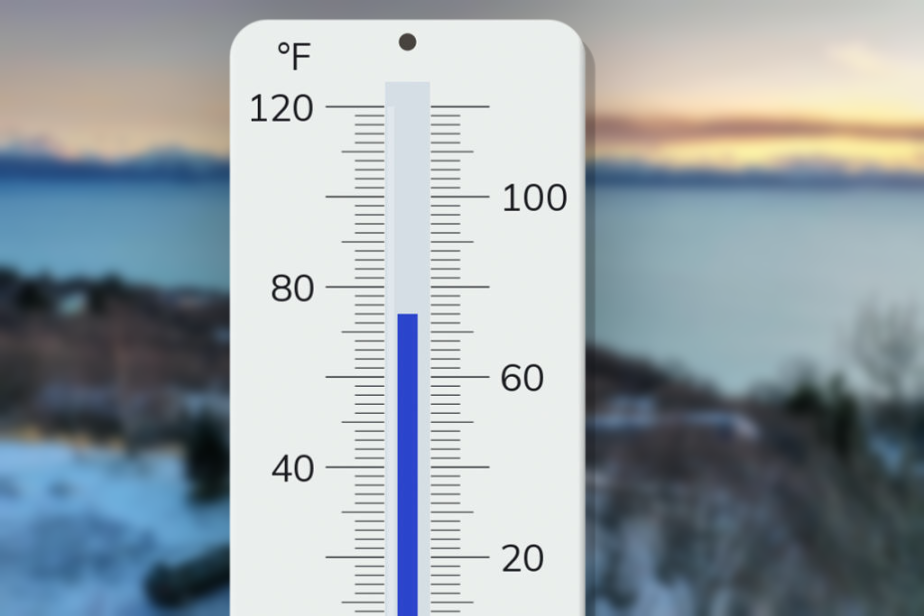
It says 74 °F
